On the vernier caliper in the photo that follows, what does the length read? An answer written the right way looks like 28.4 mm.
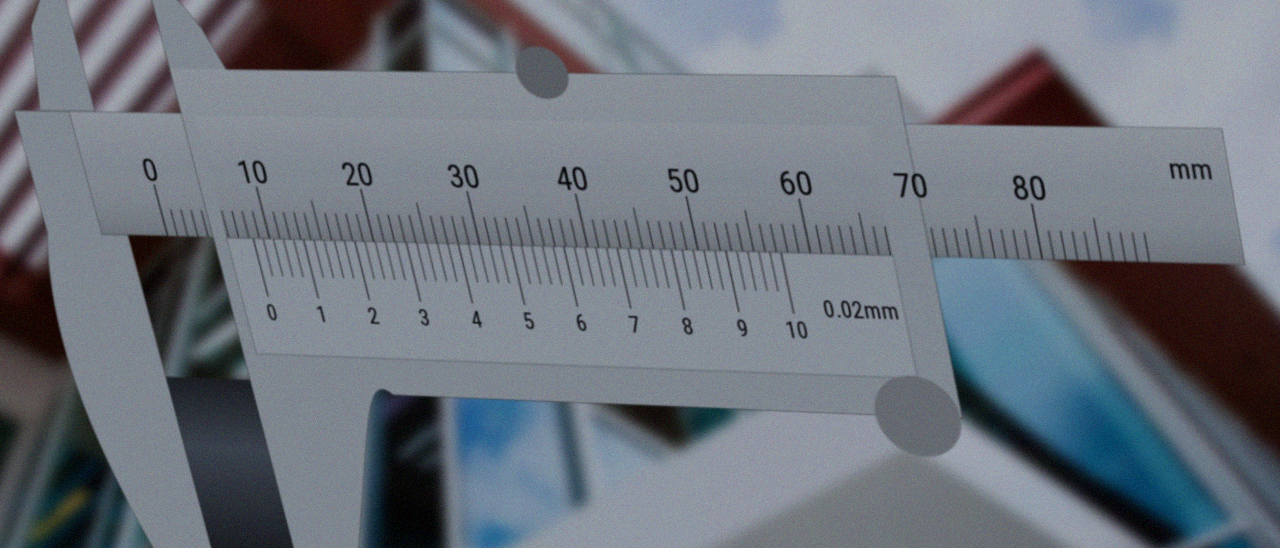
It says 8.4 mm
